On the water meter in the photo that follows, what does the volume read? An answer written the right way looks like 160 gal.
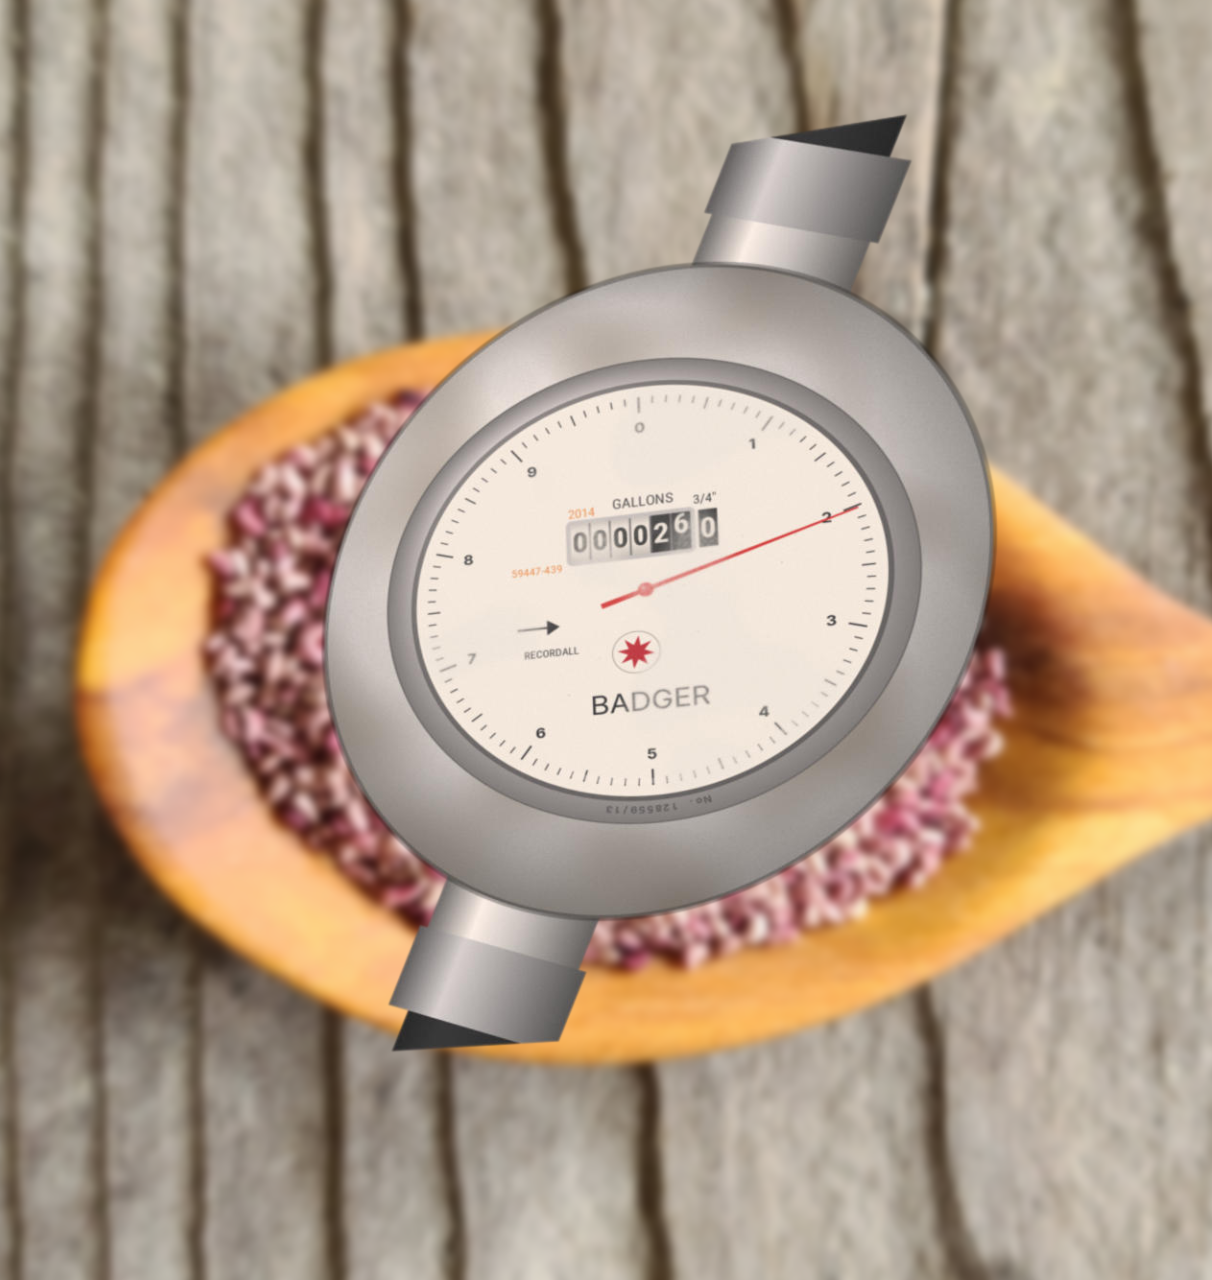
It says 262.0 gal
